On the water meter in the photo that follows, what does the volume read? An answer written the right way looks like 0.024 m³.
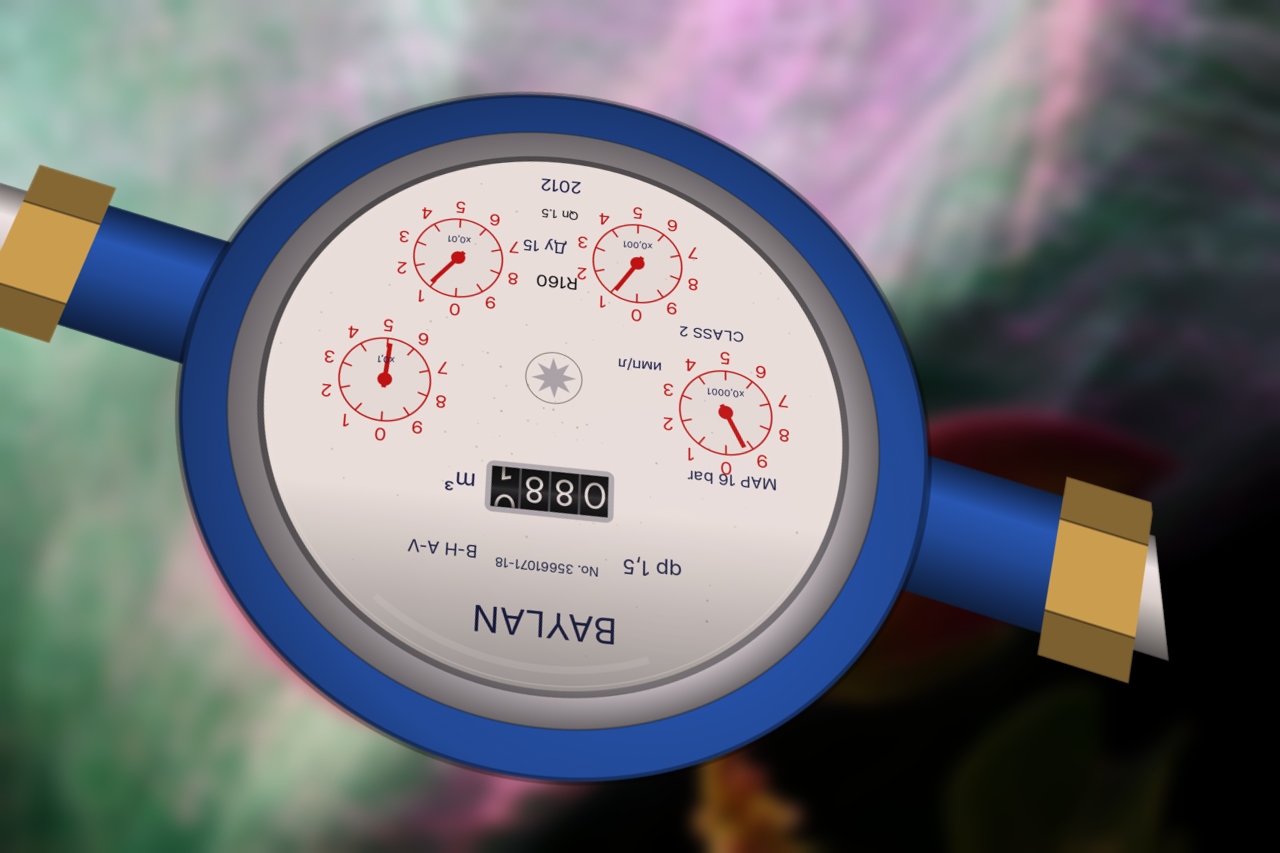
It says 880.5109 m³
